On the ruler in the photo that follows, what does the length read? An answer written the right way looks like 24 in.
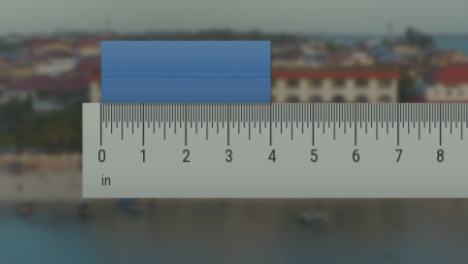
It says 4 in
